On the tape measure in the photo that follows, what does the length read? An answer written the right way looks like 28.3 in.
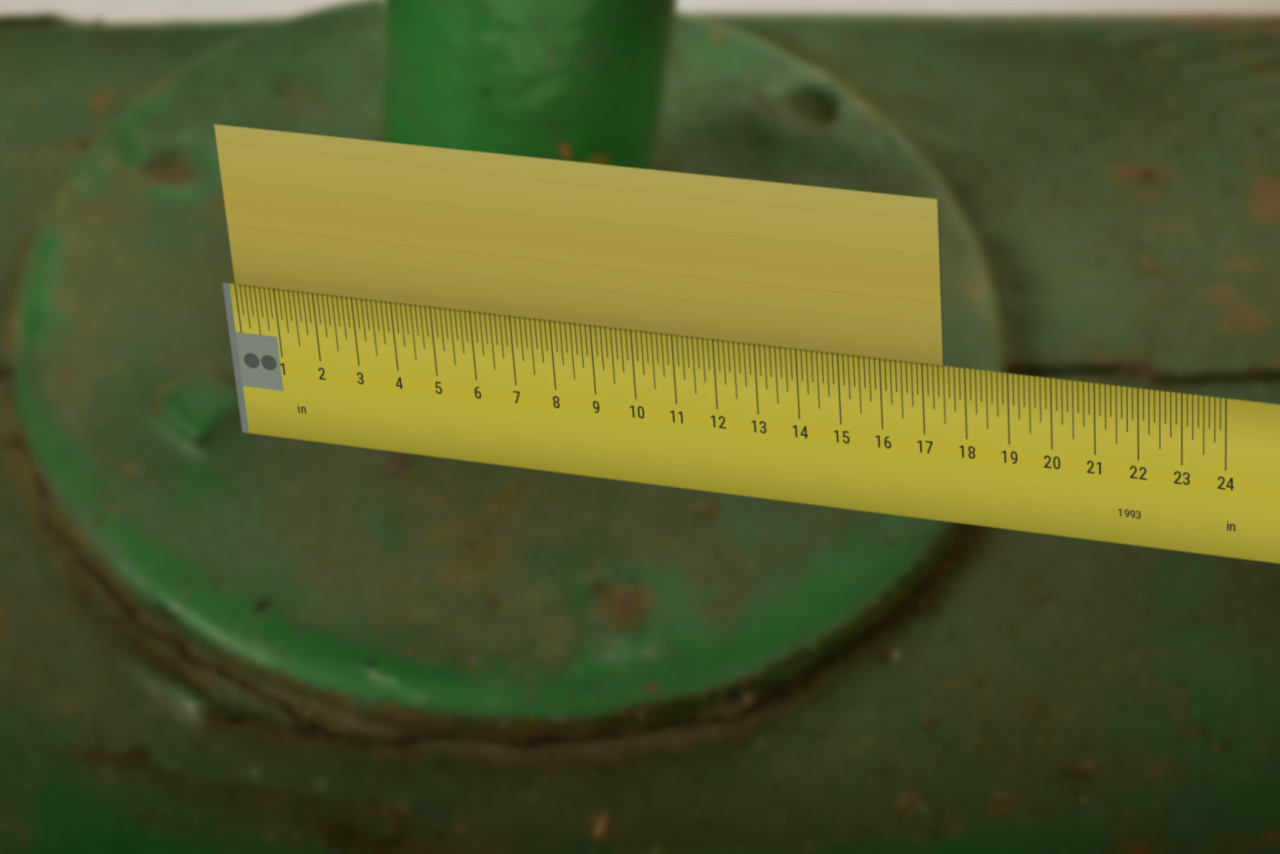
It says 17.5 in
